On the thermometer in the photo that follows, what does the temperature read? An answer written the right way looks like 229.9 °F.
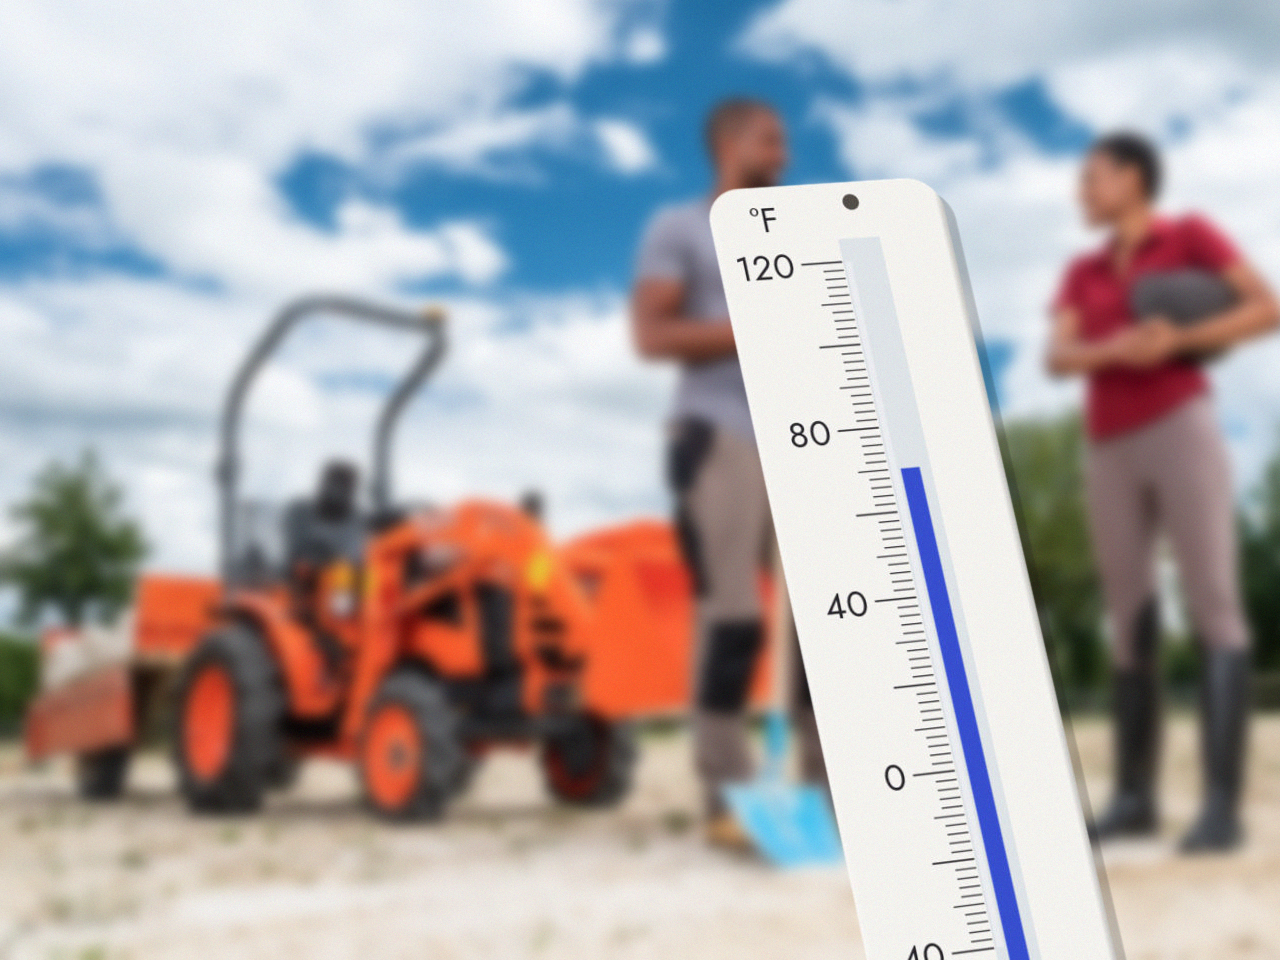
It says 70 °F
